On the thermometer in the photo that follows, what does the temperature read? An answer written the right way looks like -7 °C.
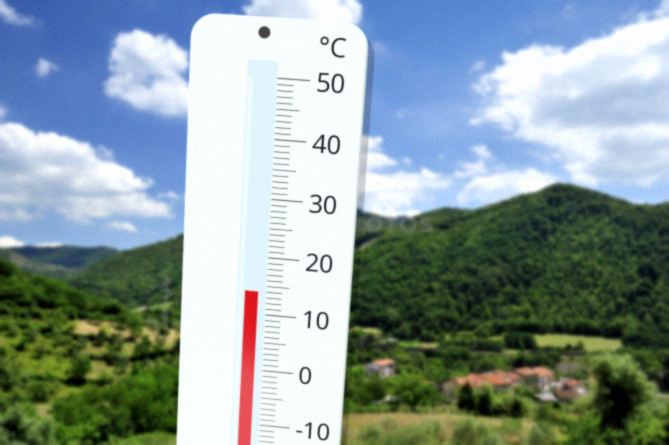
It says 14 °C
